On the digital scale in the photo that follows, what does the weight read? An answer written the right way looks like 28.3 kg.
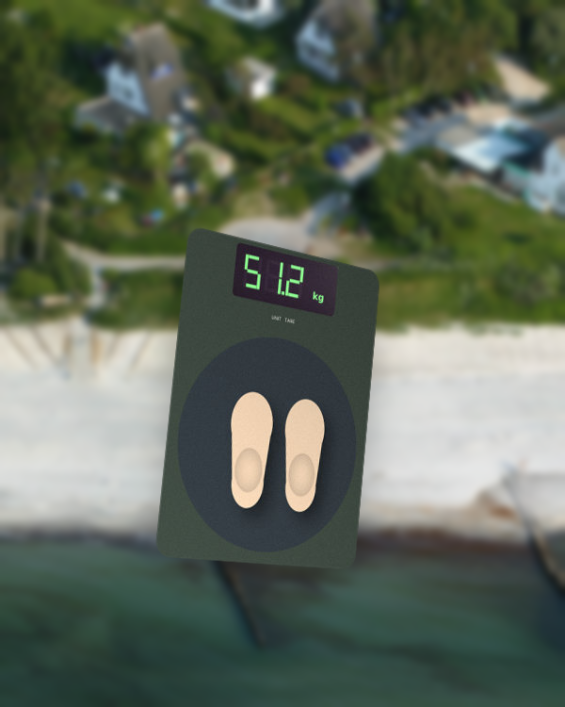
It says 51.2 kg
